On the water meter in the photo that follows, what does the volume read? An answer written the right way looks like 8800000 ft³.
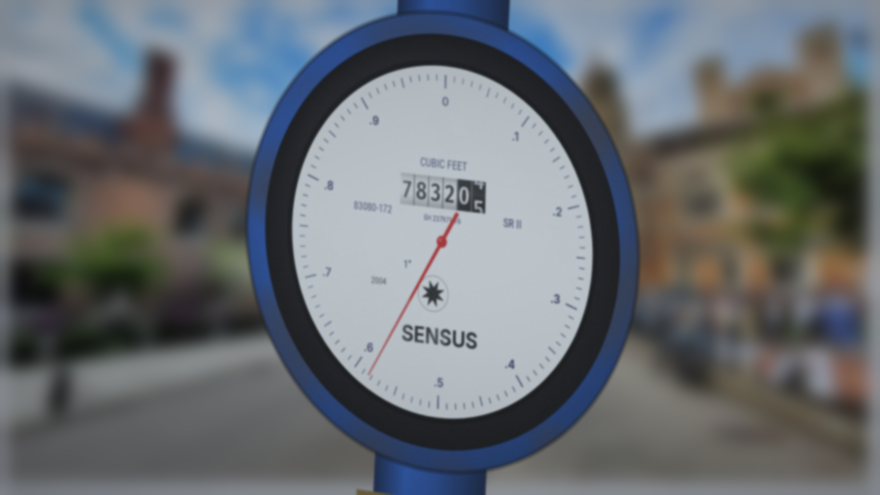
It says 783204.58 ft³
